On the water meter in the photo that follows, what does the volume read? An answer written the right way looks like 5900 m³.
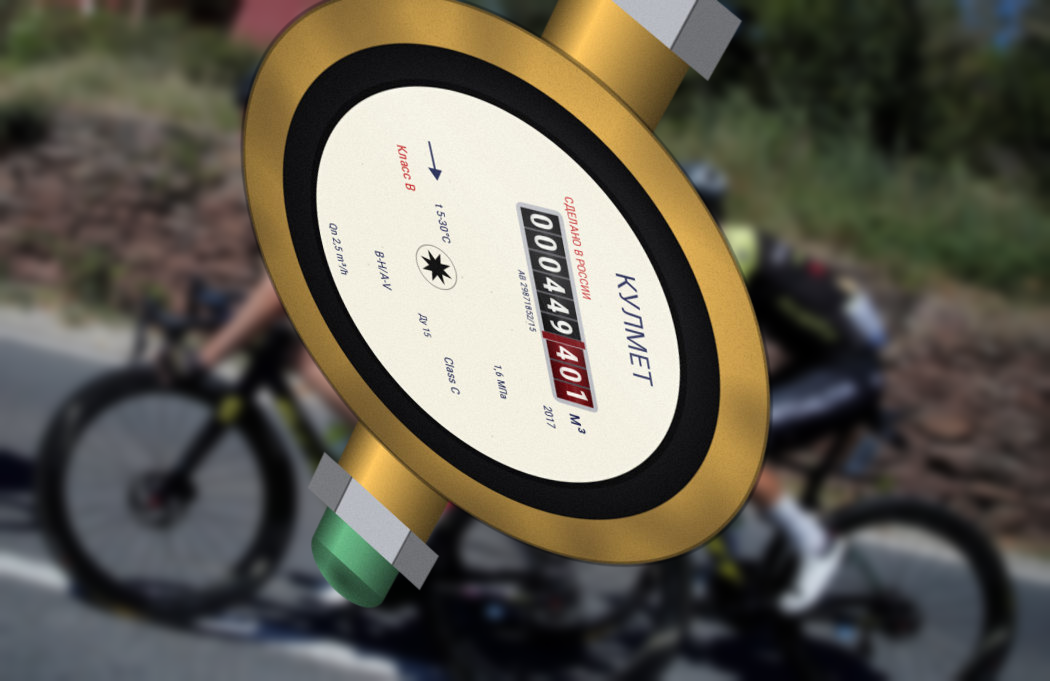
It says 449.401 m³
